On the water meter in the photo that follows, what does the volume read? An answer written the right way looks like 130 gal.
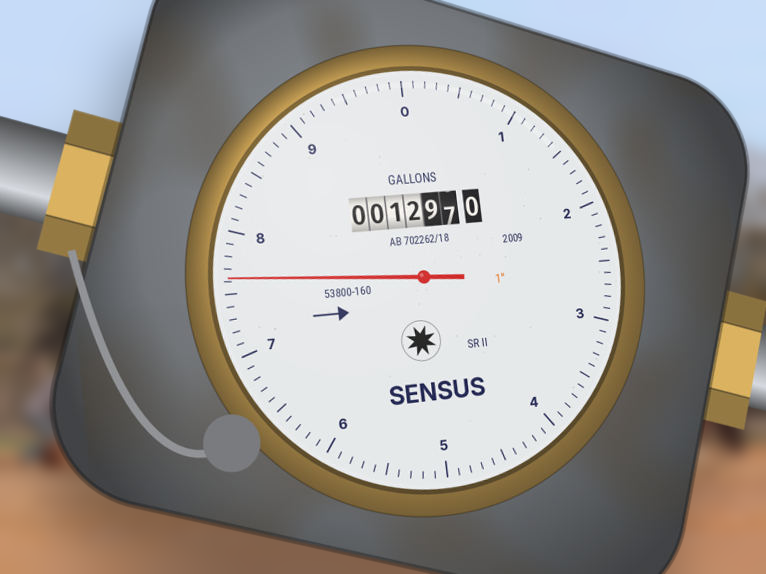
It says 12967.6 gal
